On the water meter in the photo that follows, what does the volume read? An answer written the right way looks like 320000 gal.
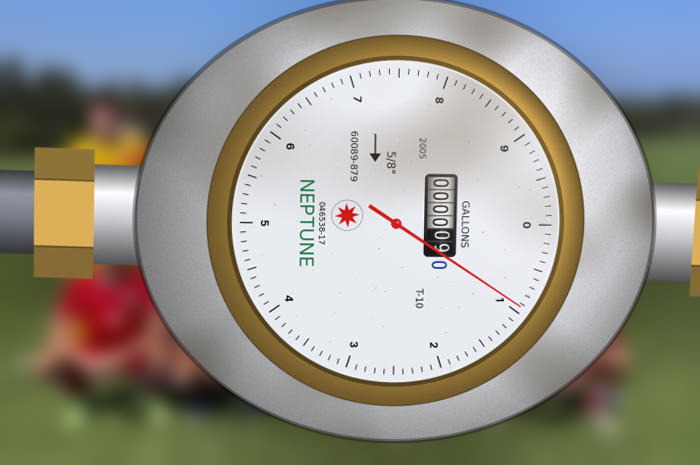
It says 90.9 gal
